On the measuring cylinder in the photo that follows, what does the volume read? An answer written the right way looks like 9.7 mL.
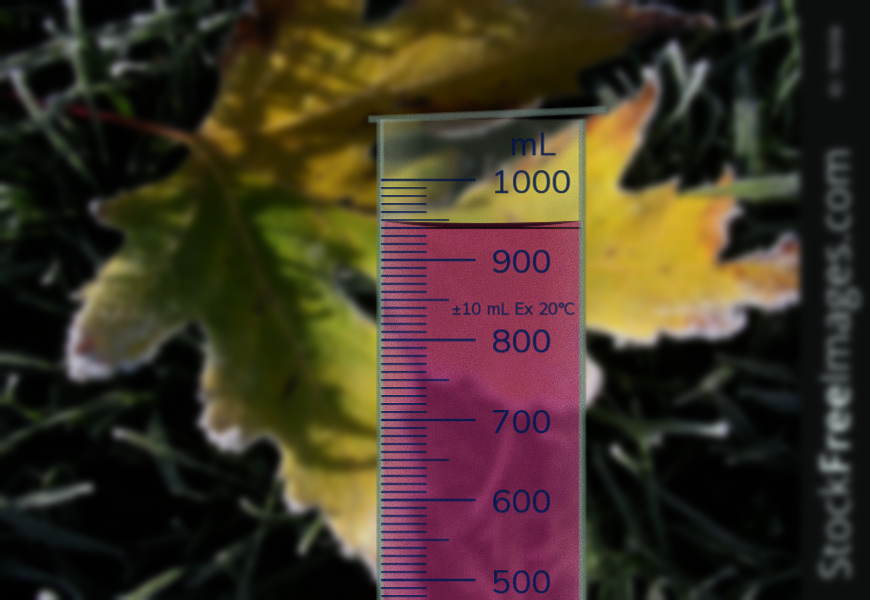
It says 940 mL
